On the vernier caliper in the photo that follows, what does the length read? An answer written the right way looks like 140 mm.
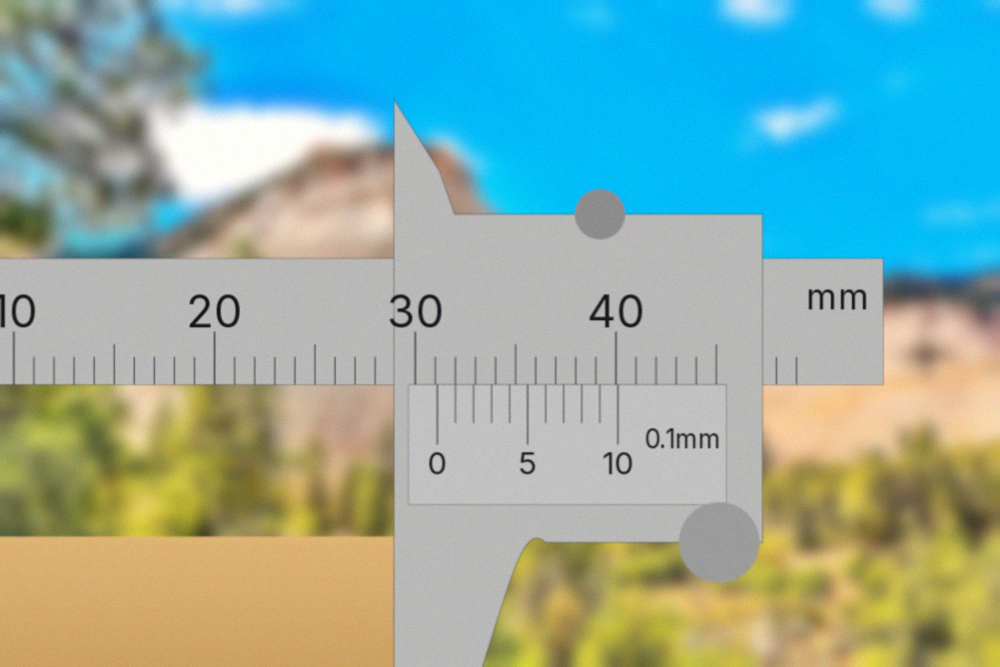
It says 31.1 mm
